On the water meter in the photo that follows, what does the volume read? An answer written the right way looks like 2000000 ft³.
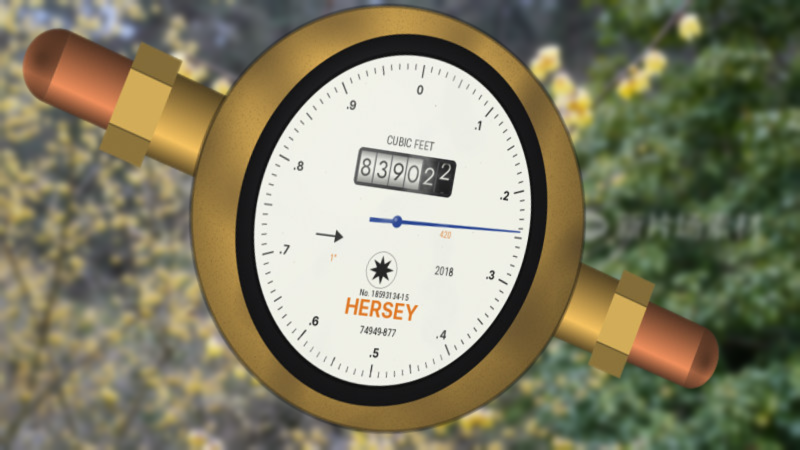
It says 839022.24 ft³
